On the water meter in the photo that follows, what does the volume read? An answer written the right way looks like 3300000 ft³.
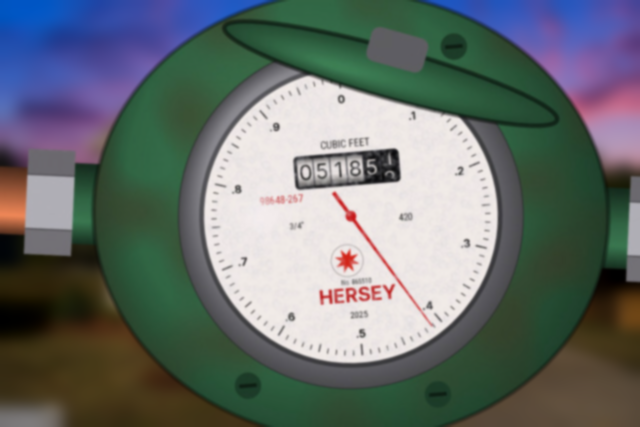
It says 51851.41 ft³
